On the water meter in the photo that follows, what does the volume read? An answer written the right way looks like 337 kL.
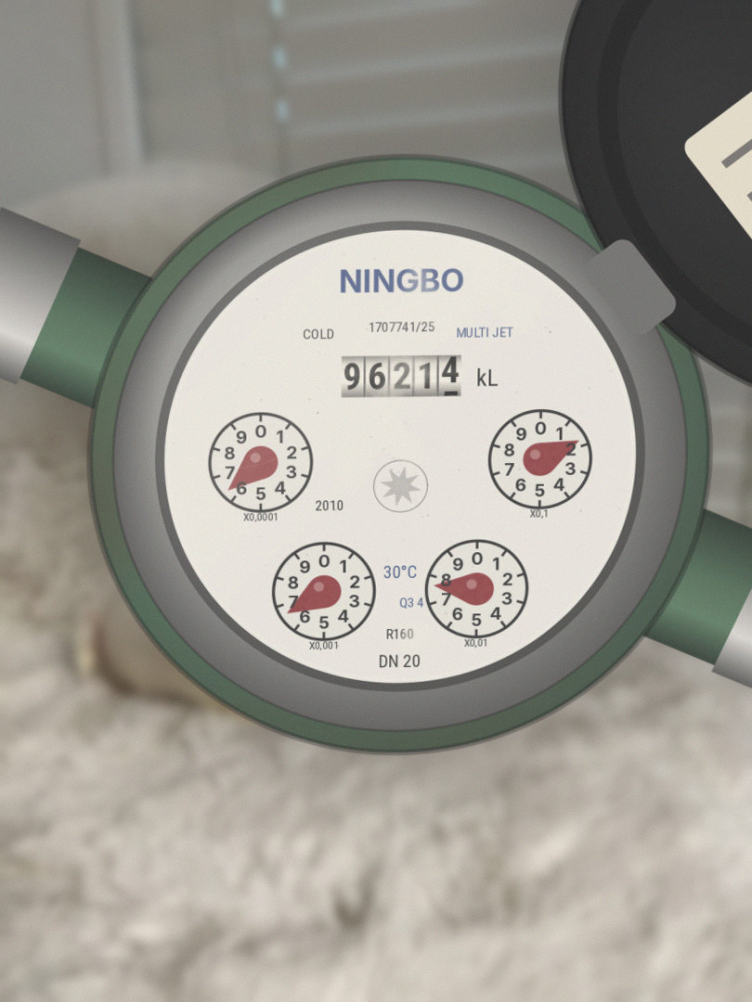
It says 96214.1766 kL
